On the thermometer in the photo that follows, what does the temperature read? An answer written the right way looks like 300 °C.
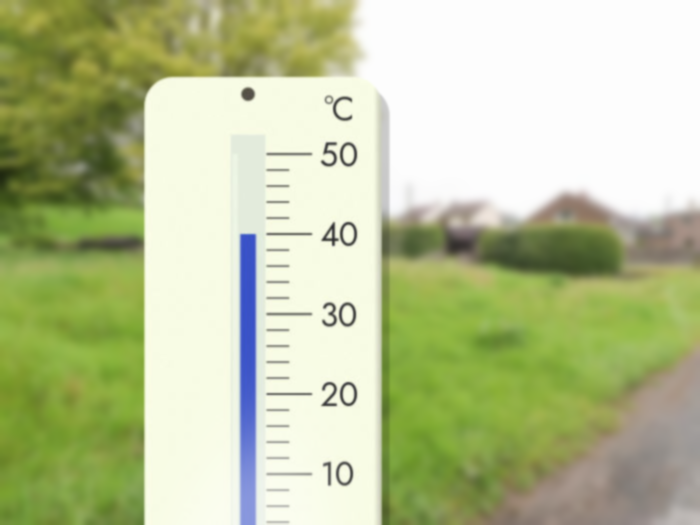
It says 40 °C
